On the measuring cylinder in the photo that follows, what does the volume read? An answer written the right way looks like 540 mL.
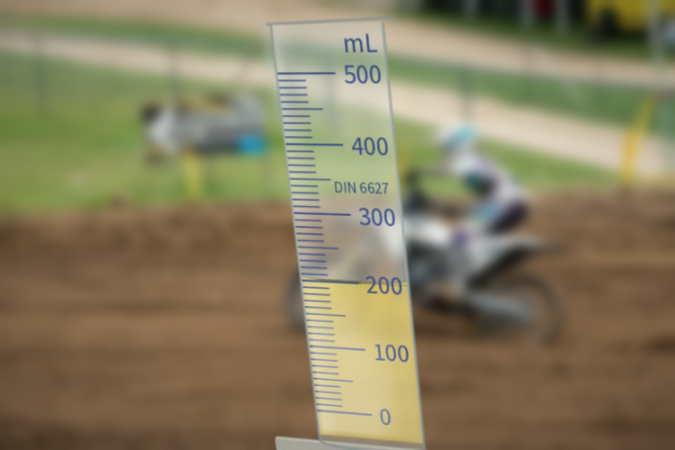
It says 200 mL
